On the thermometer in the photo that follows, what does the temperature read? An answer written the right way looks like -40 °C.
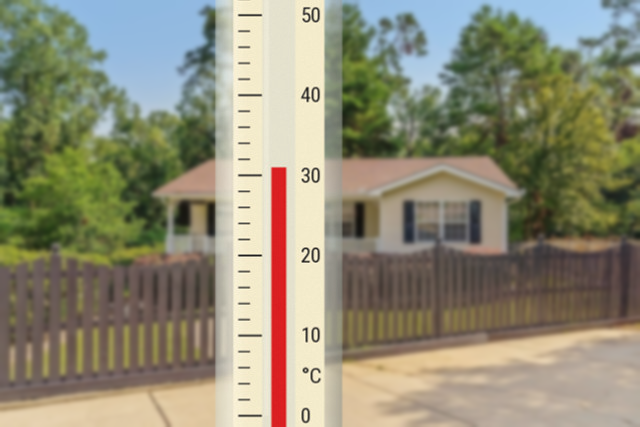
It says 31 °C
